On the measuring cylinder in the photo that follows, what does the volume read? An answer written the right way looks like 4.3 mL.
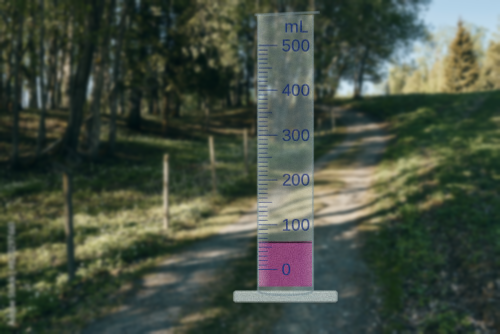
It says 60 mL
